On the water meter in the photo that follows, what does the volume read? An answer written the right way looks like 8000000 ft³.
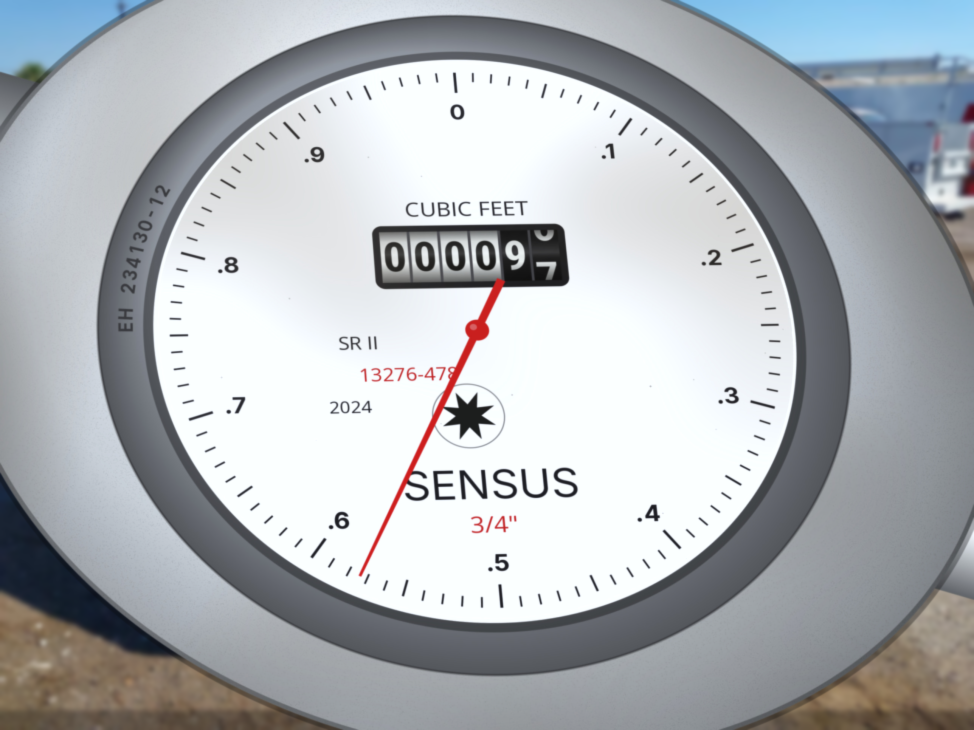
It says 96.57 ft³
